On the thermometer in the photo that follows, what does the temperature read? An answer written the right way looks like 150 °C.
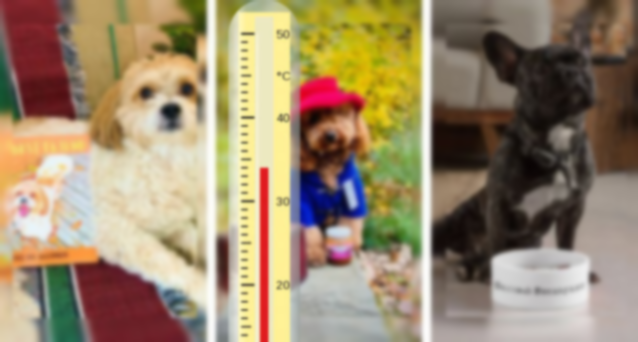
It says 34 °C
